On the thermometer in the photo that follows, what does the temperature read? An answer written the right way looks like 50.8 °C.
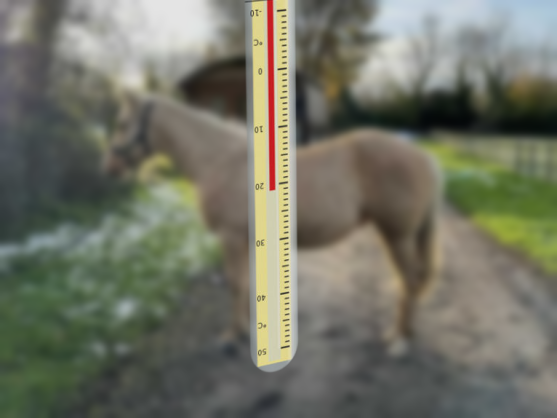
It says 21 °C
